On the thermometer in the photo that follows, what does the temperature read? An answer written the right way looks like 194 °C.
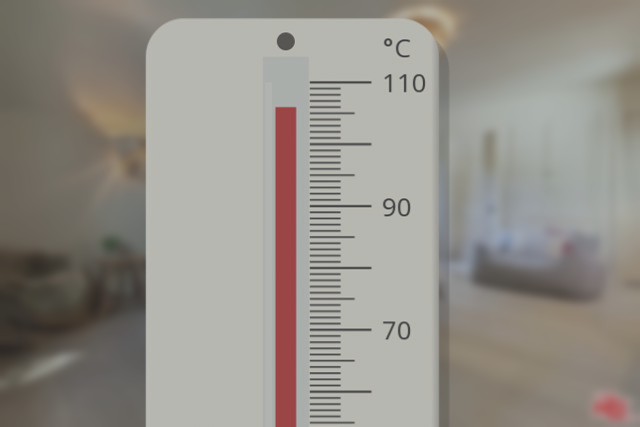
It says 106 °C
